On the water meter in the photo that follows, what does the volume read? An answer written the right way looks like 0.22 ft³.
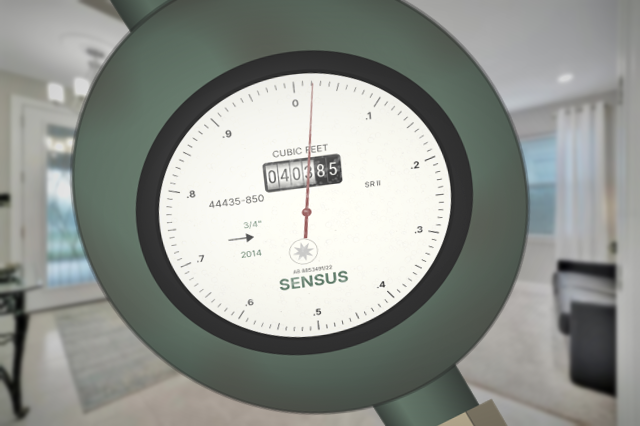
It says 40385.02 ft³
